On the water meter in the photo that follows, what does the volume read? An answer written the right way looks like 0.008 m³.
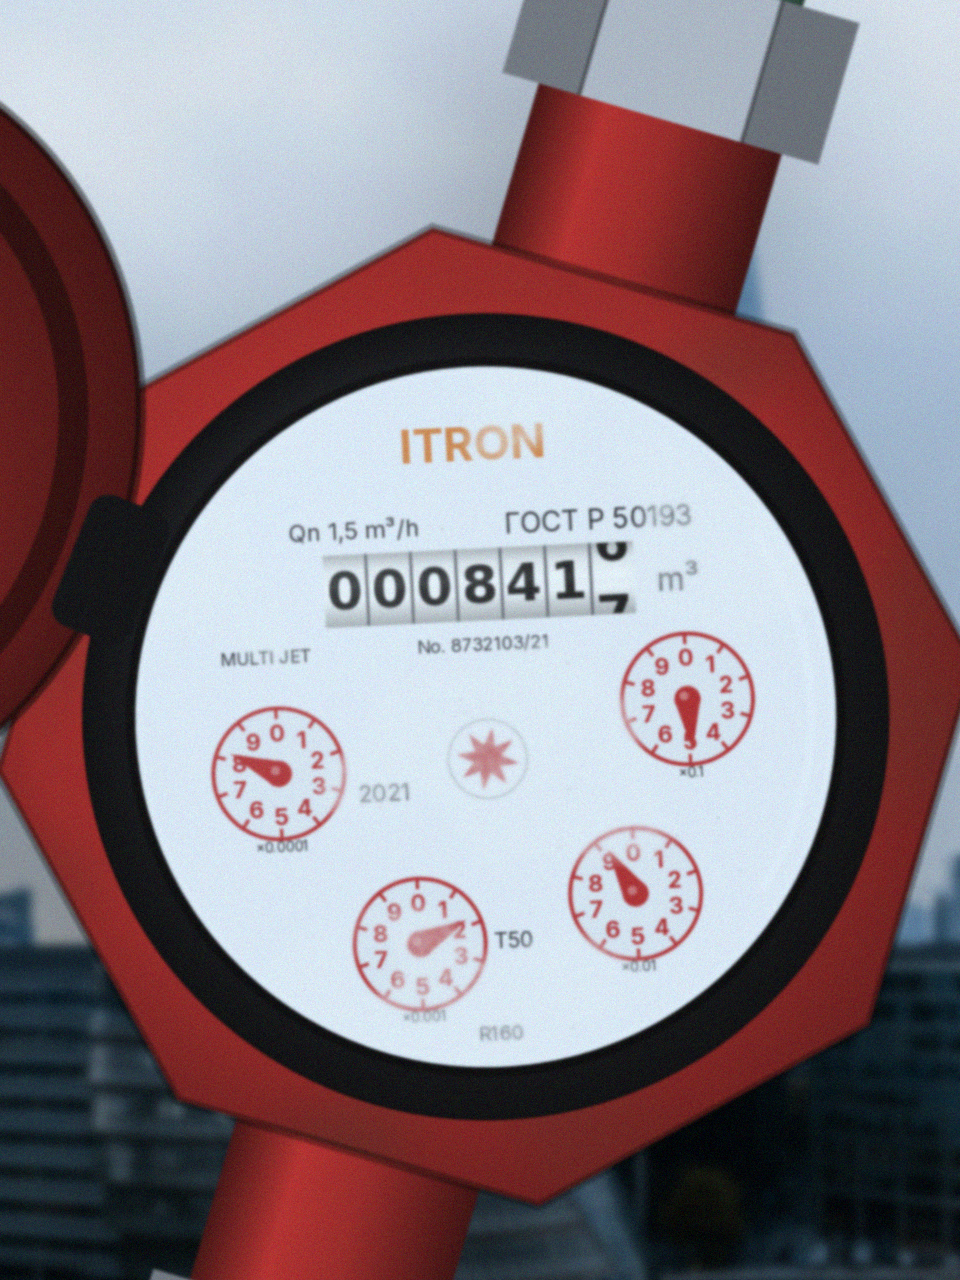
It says 8416.4918 m³
